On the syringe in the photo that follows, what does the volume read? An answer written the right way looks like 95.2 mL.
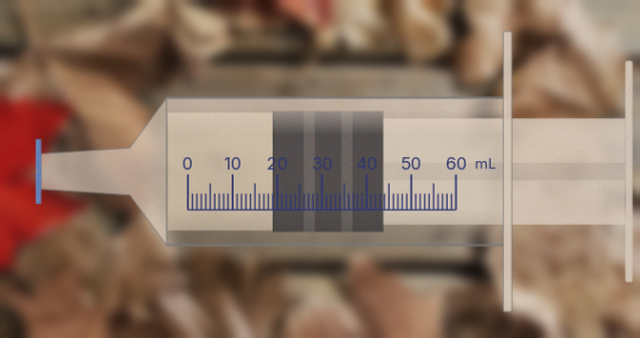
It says 19 mL
